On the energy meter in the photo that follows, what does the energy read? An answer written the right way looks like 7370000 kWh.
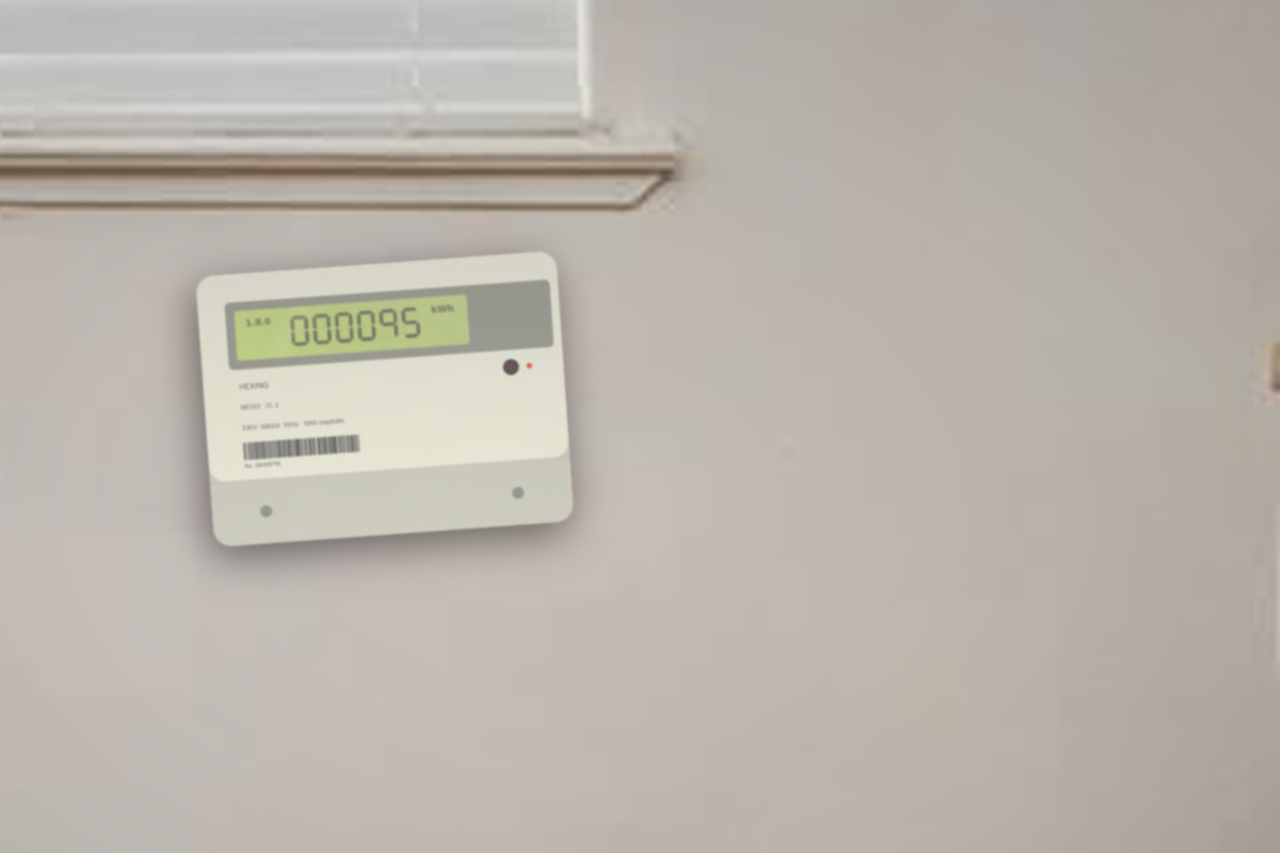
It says 95 kWh
